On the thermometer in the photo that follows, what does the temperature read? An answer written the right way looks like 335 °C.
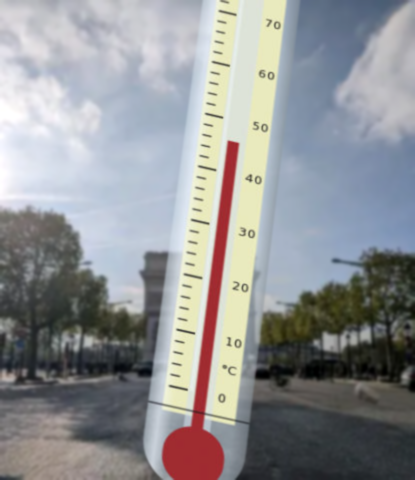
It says 46 °C
